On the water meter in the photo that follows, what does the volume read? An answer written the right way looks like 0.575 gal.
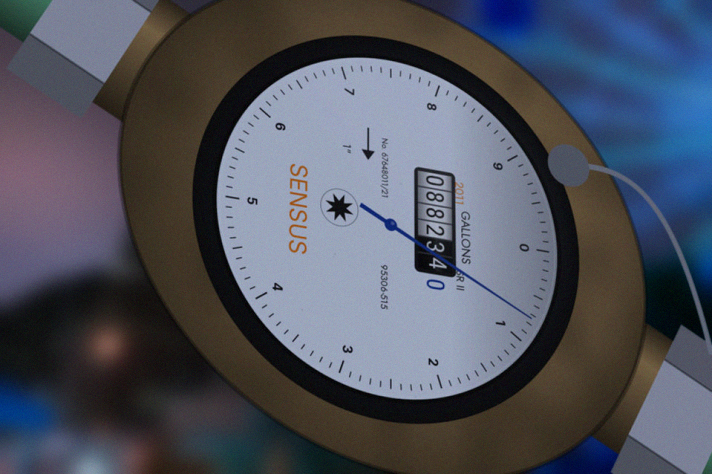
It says 882340.7 gal
